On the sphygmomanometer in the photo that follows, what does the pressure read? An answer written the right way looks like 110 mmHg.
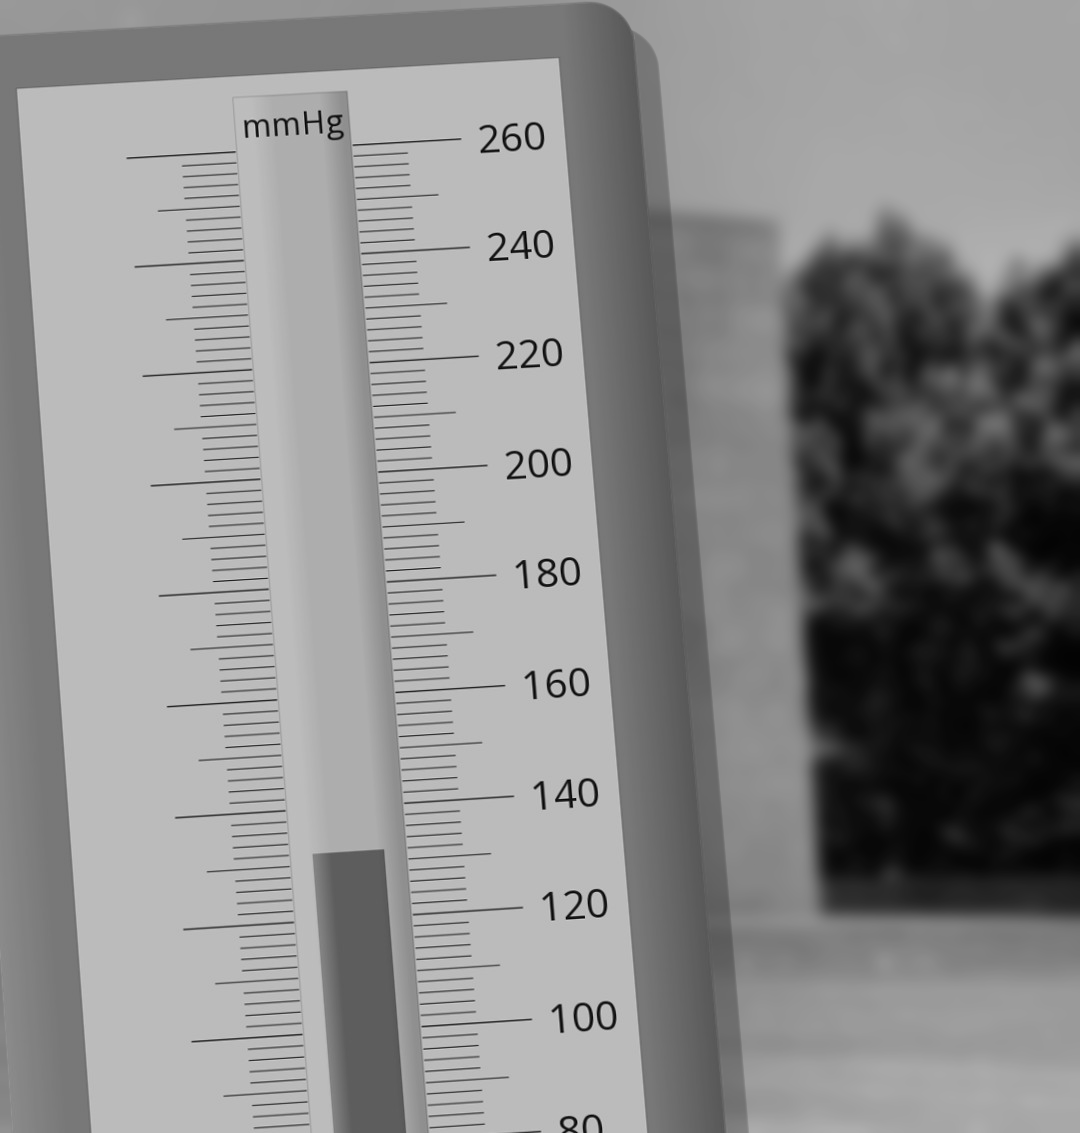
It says 132 mmHg
